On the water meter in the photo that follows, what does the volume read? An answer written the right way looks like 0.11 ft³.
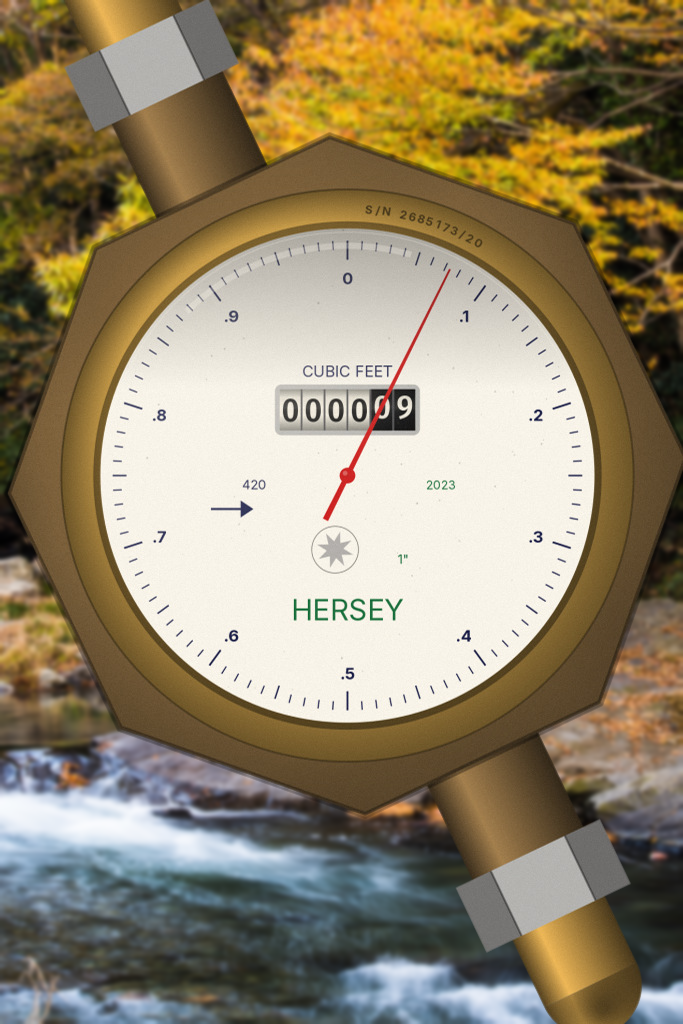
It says 9.07 ft³
